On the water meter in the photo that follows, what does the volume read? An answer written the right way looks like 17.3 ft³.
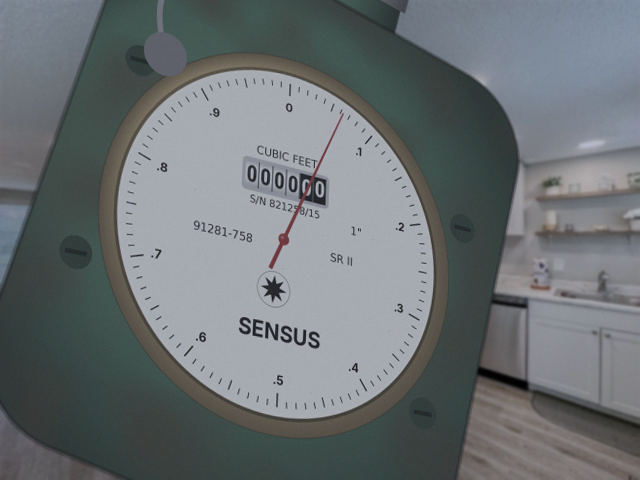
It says 0.06 ft³
